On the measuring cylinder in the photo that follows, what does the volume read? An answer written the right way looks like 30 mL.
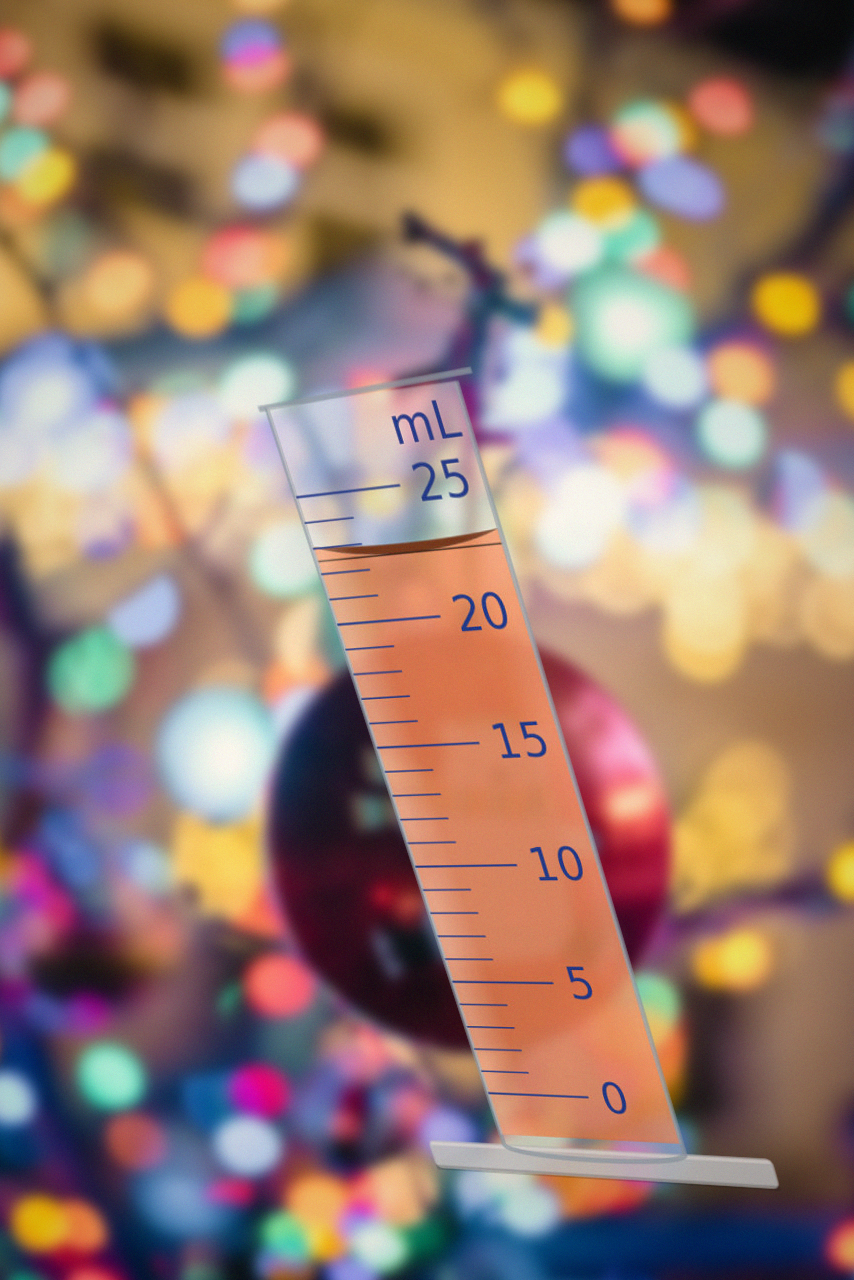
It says 22.5 mL
